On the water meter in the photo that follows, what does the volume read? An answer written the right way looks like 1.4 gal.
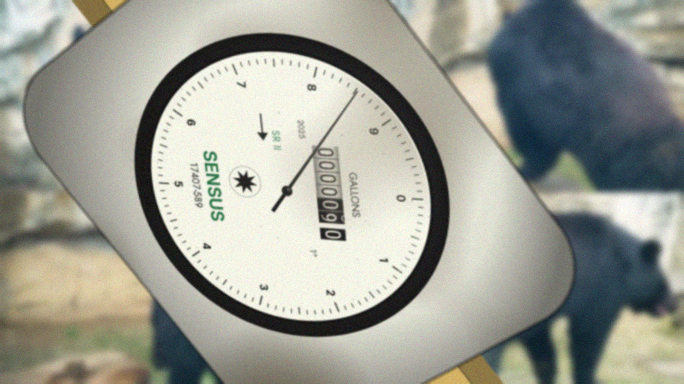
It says 88.5 gal
